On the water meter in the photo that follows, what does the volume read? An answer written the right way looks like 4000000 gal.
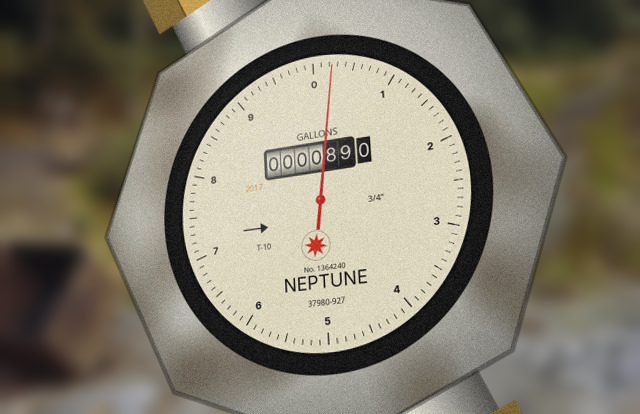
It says 890.2 gal
